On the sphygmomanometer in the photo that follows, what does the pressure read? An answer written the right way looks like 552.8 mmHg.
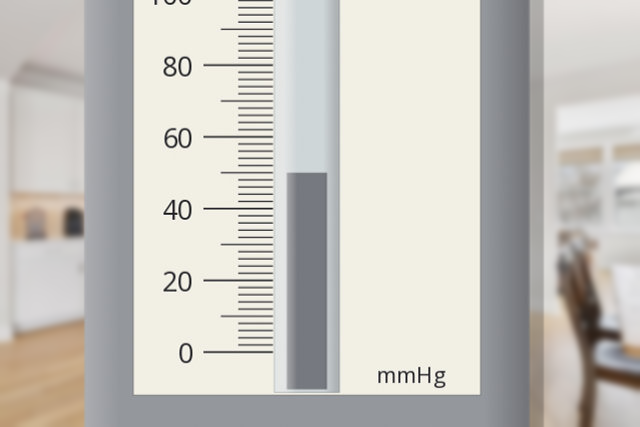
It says 50 mmHg
